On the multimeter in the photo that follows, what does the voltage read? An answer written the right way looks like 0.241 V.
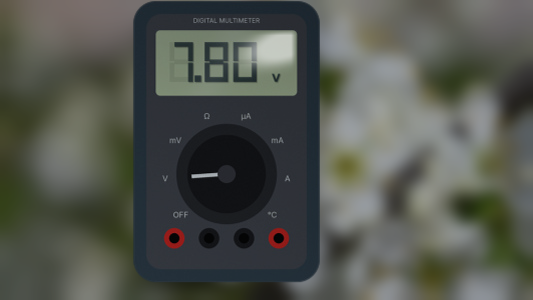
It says 7.80 V
